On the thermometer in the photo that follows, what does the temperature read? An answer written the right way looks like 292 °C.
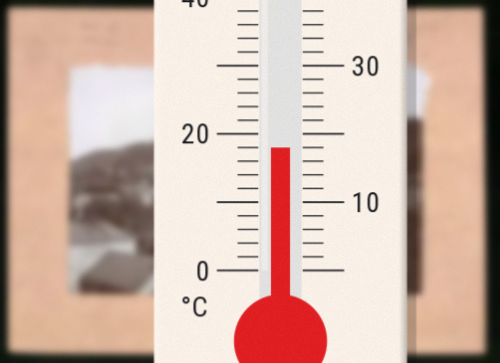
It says 18 °C
